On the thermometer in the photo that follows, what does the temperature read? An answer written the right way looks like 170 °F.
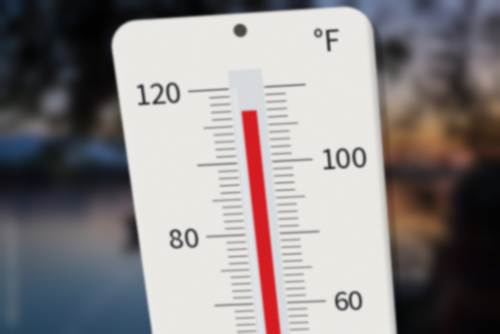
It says 114 °F
